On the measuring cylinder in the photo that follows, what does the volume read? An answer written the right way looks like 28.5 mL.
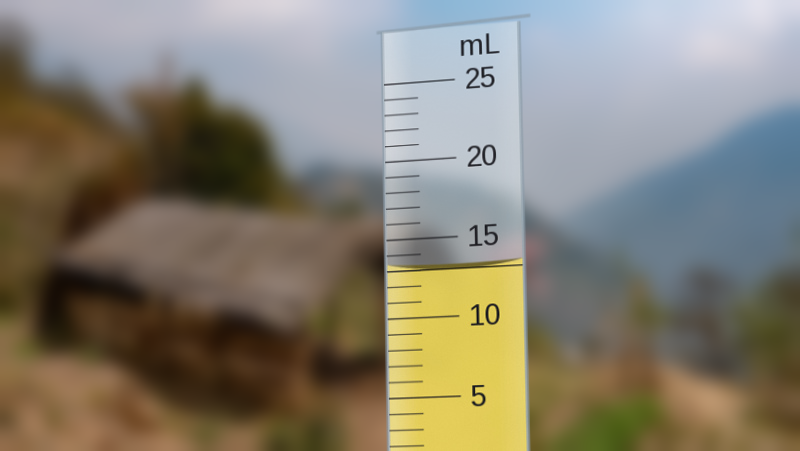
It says 13 mL
